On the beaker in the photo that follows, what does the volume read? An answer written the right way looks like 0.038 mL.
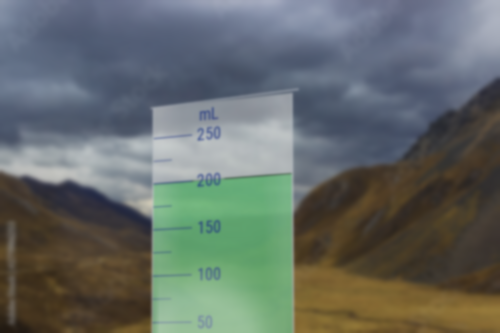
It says 200 mL
